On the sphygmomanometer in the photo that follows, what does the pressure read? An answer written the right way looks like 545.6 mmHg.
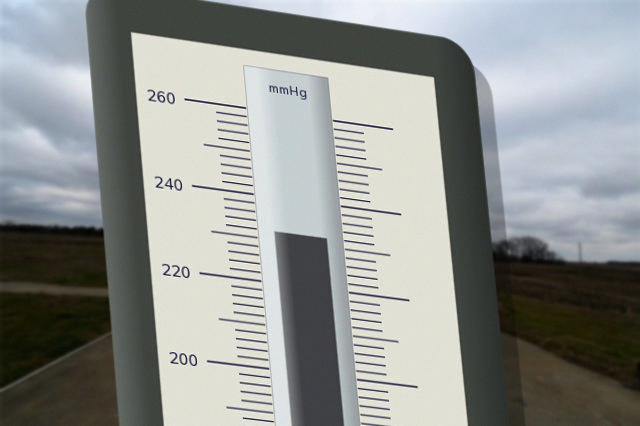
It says 232 mmHg
